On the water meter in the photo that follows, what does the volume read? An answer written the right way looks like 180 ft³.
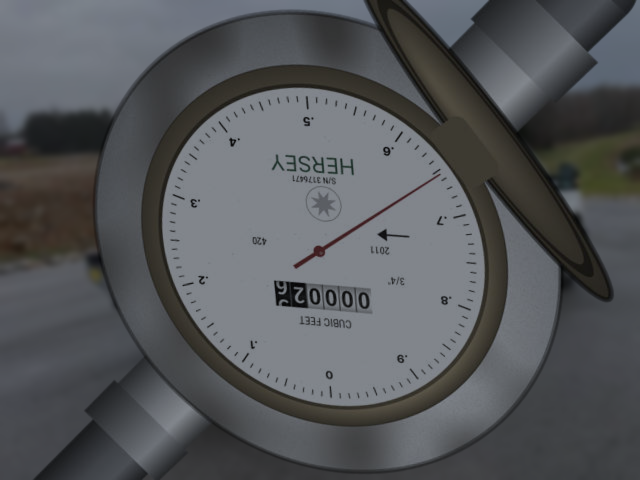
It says 25.65 ft³
